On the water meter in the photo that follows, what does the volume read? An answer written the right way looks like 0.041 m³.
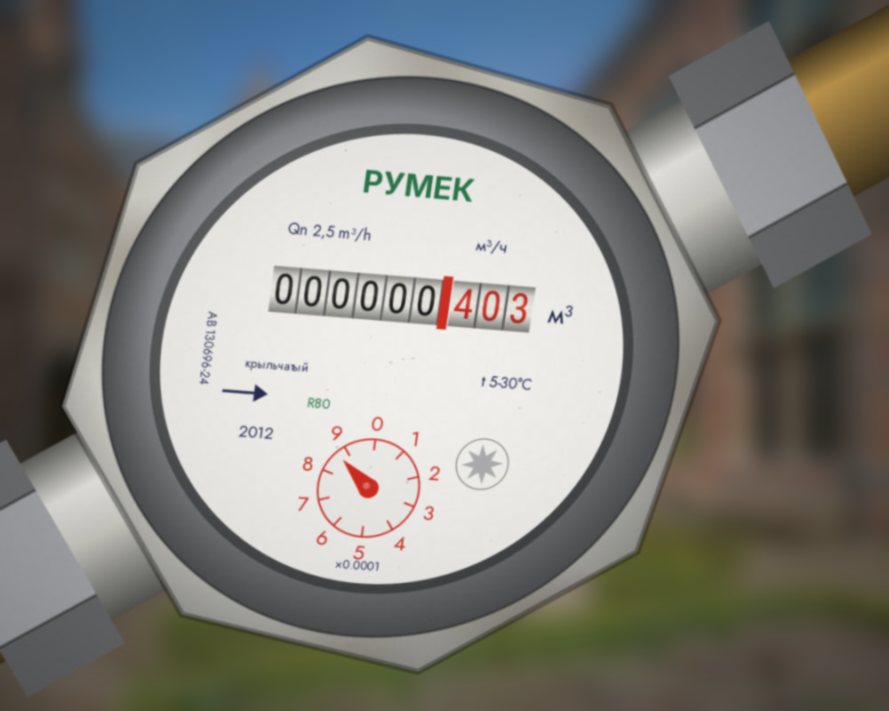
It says 0.4038 m³
